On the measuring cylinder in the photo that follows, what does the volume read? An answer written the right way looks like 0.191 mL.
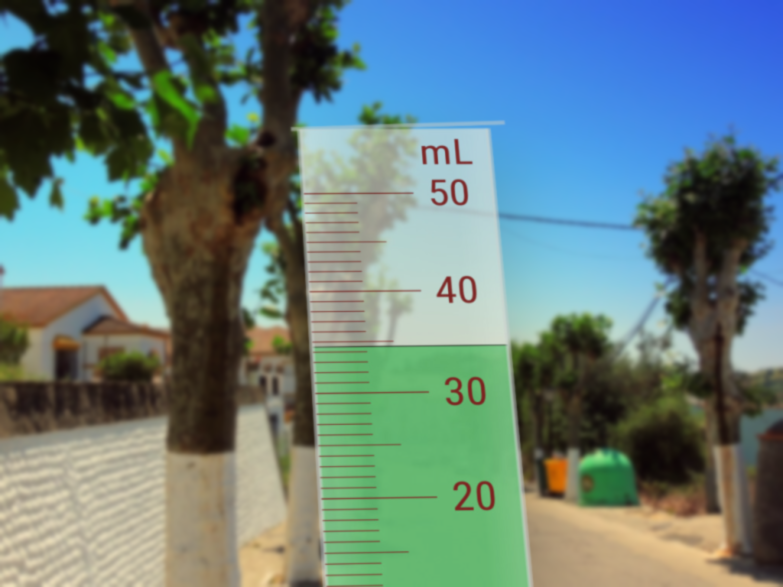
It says 34.5 mL
